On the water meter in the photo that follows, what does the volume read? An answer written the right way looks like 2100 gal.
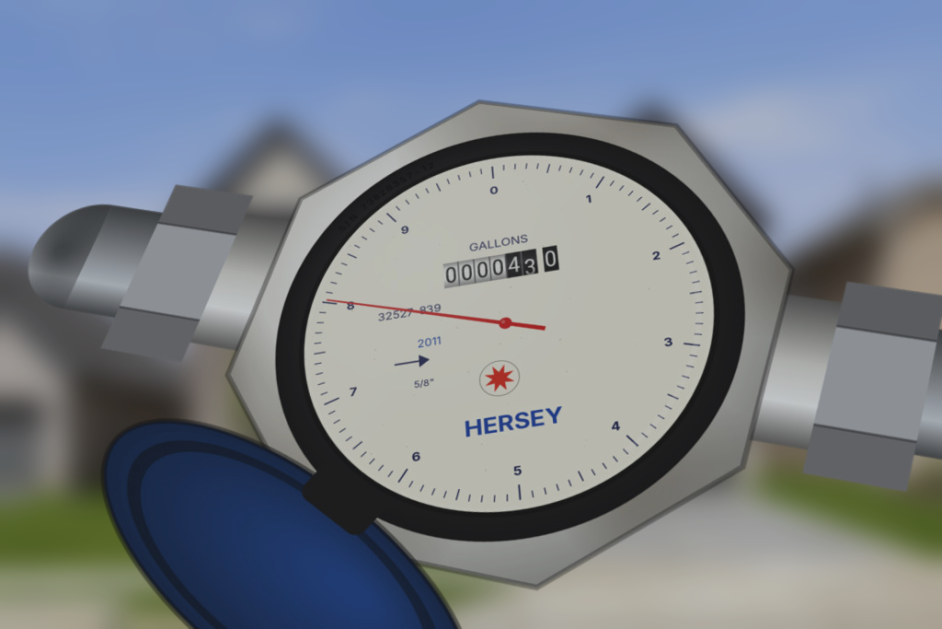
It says 428.0 gal
